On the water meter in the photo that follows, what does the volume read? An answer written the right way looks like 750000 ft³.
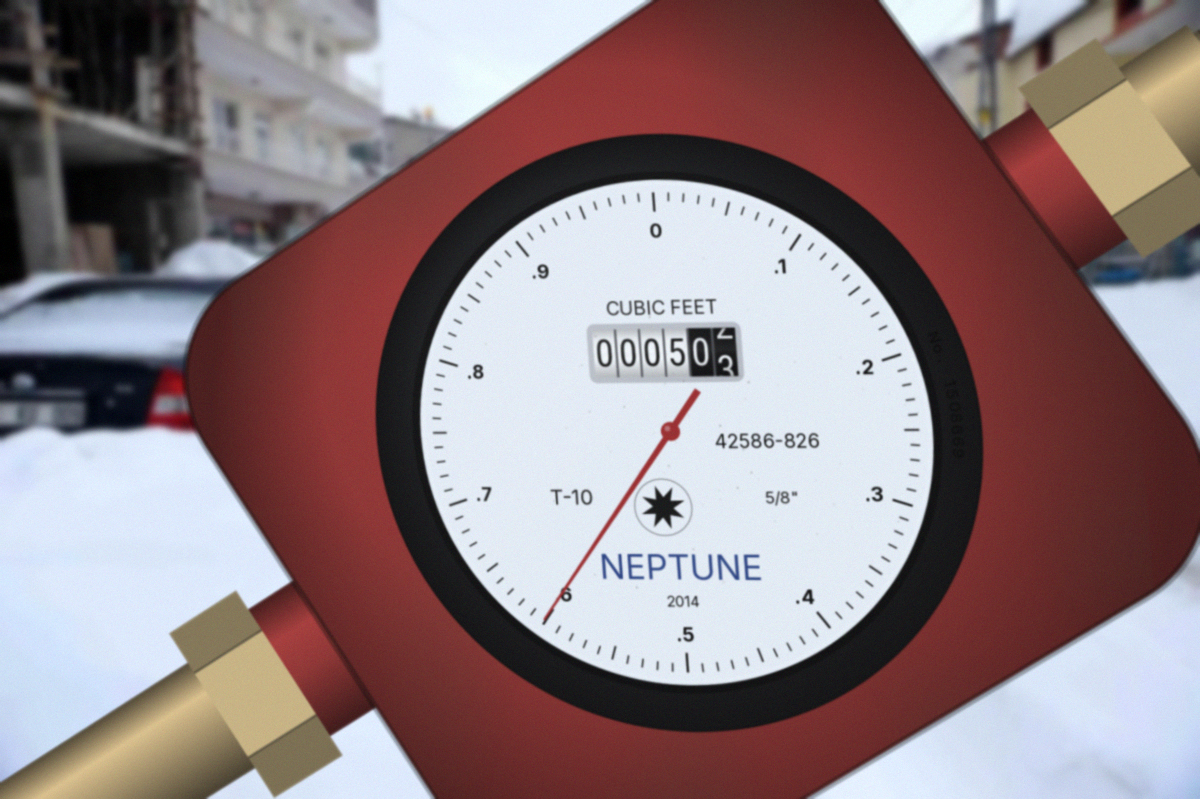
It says 502.60 ft³
